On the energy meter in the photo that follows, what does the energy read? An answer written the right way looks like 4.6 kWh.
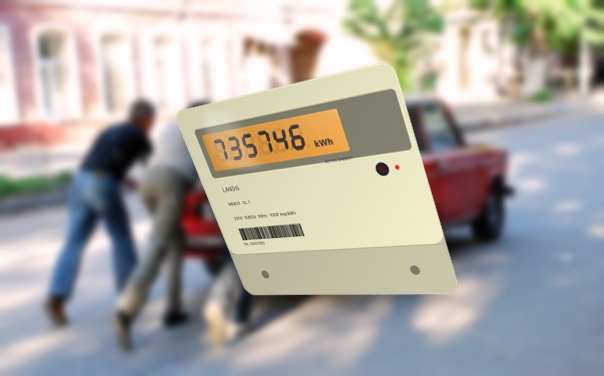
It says 735746 kWh
